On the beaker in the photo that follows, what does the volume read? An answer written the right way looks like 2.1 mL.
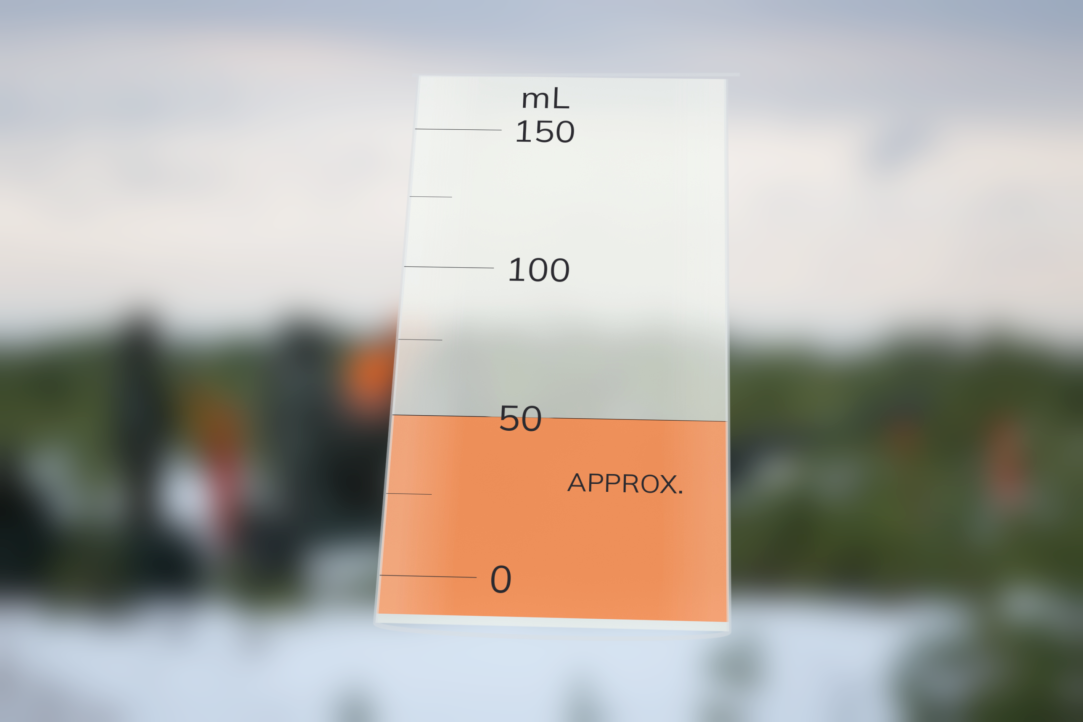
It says 50 mL
